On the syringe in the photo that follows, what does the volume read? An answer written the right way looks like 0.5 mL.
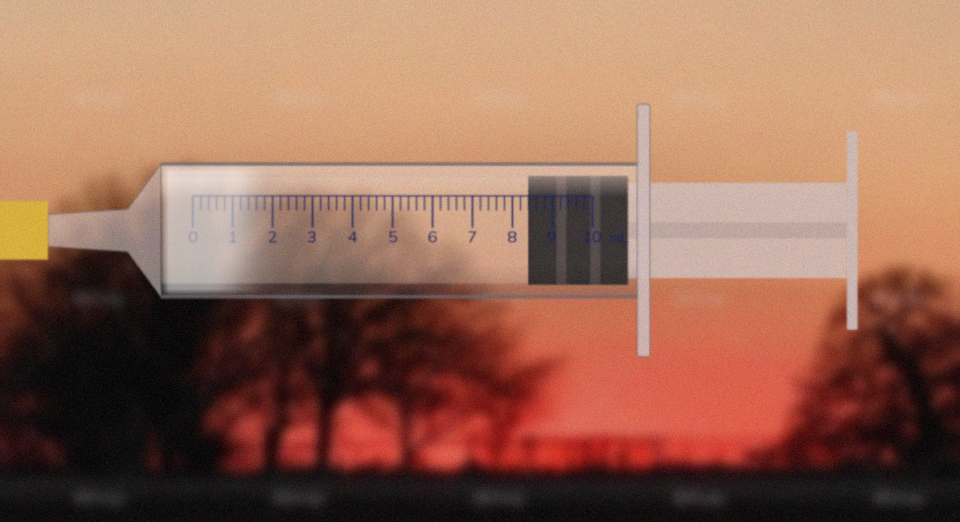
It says 8.4 mL
